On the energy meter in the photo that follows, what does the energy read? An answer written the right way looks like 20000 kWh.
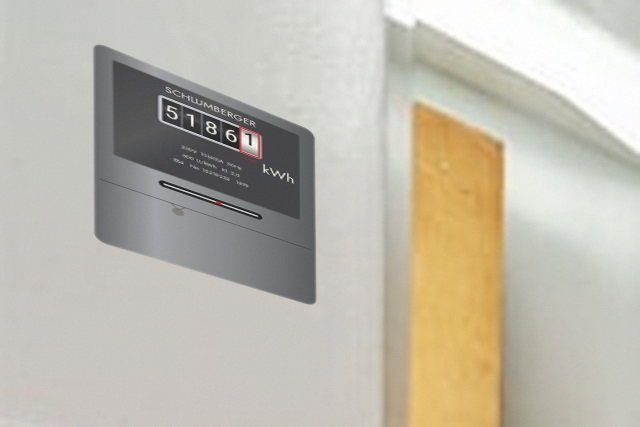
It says 5186.1 kWh
